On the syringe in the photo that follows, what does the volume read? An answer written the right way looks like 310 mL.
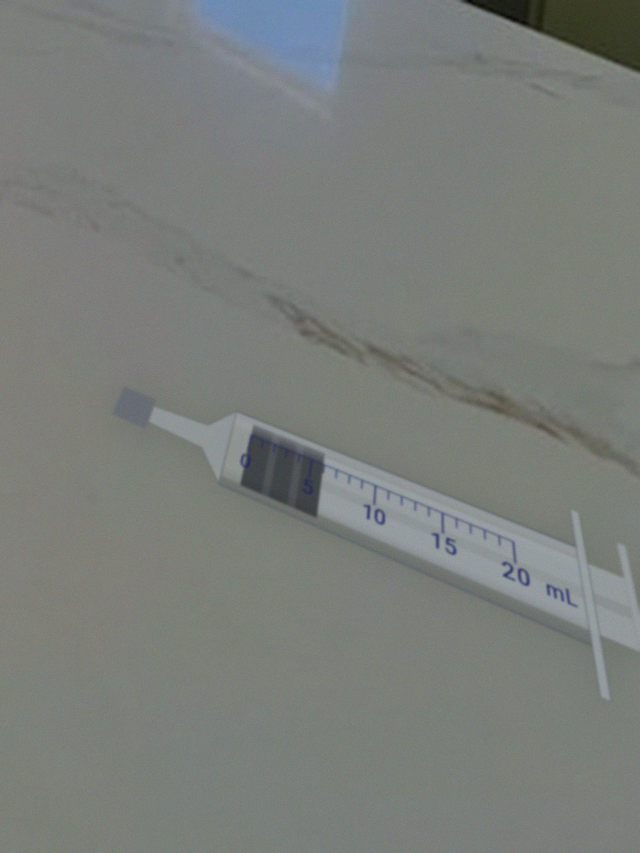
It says 0 mL
